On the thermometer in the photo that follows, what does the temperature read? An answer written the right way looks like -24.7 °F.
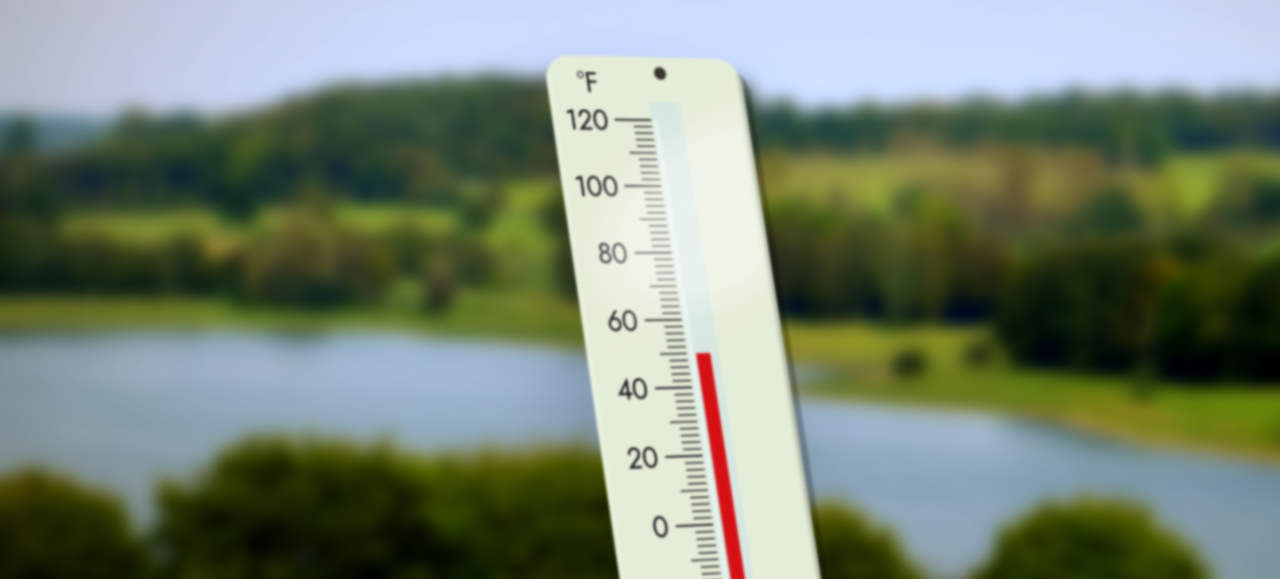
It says 50 °F
